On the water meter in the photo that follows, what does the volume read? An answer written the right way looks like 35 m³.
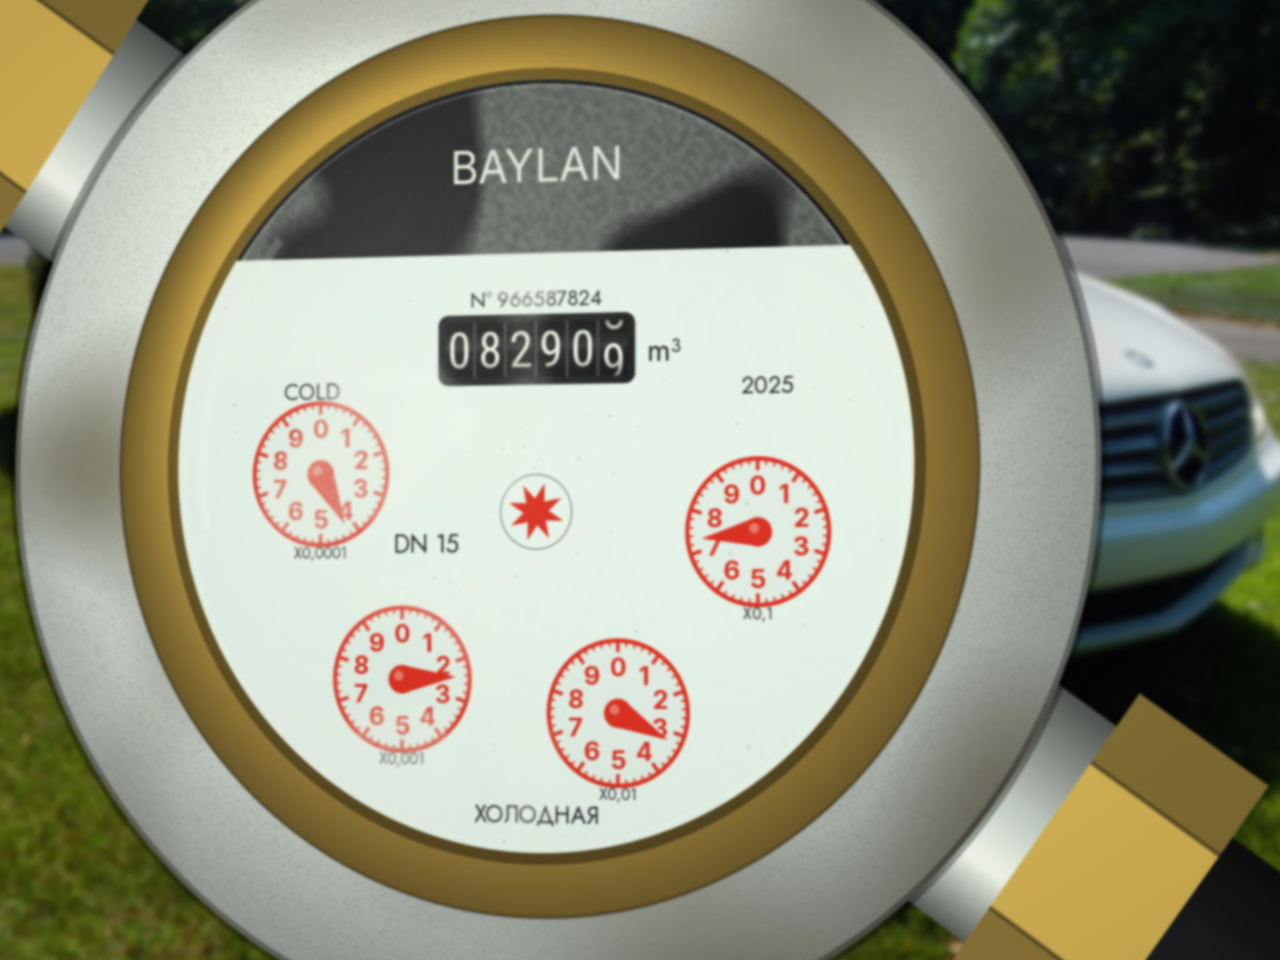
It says 82908.7324 m³
